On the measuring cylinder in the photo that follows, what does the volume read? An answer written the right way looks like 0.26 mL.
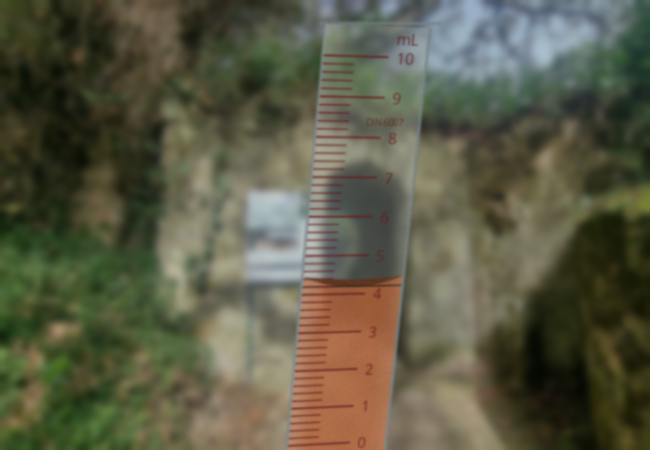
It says 4.2 mL
